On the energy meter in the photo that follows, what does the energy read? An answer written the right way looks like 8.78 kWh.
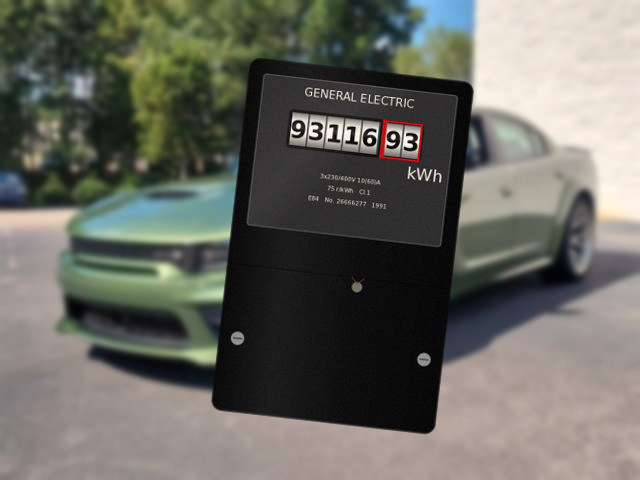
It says 93116.93 kWh
